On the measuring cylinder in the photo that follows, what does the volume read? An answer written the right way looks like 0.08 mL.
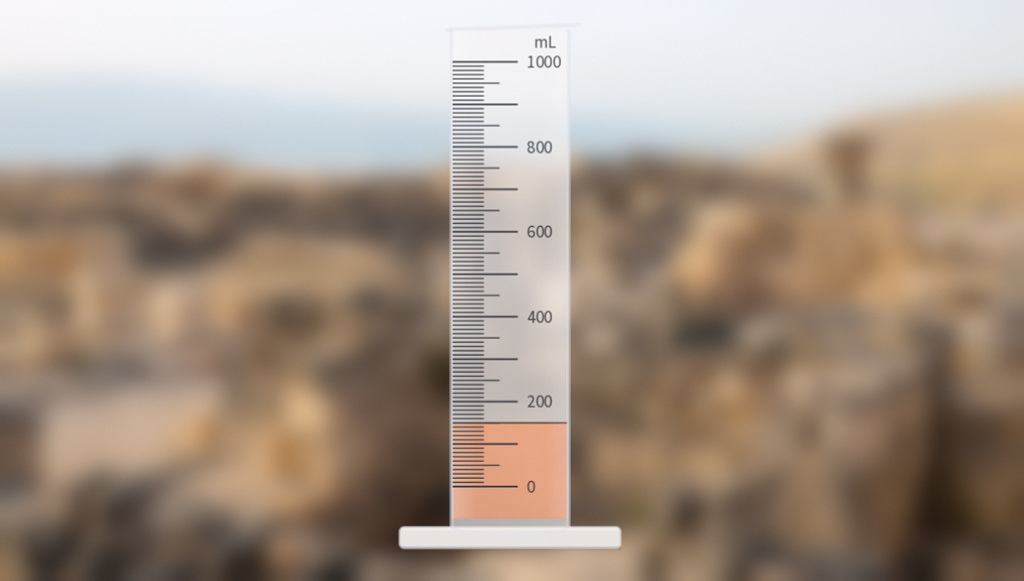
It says 150 mL
